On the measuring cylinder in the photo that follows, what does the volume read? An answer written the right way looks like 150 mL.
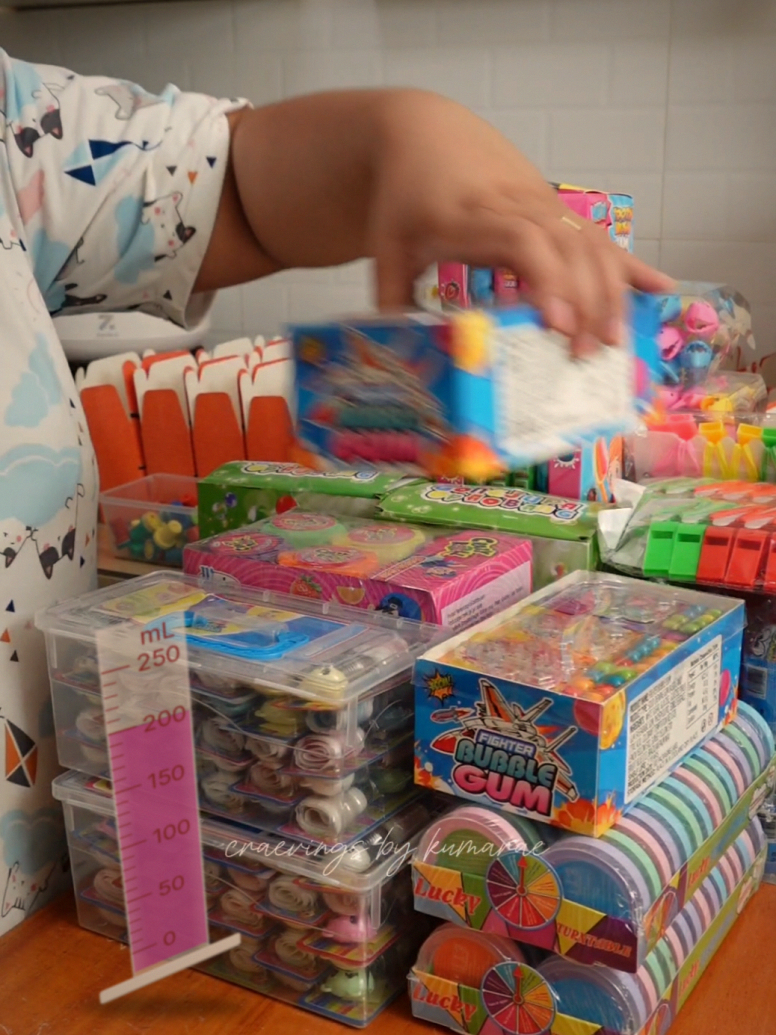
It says 200 mL
